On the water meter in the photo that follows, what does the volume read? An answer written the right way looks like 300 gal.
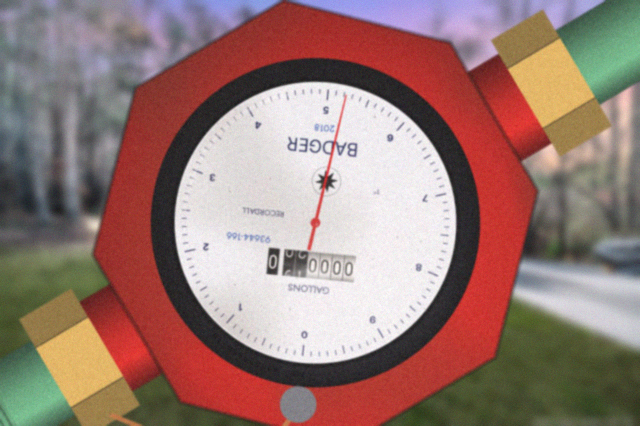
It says 195.2 gal
